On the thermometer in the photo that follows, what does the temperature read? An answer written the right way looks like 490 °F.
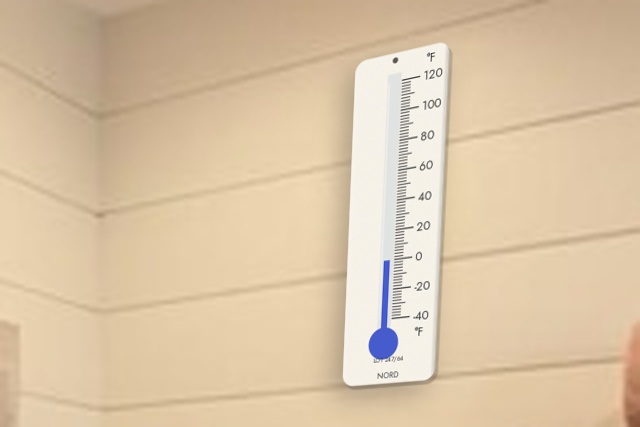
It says 0 °F
